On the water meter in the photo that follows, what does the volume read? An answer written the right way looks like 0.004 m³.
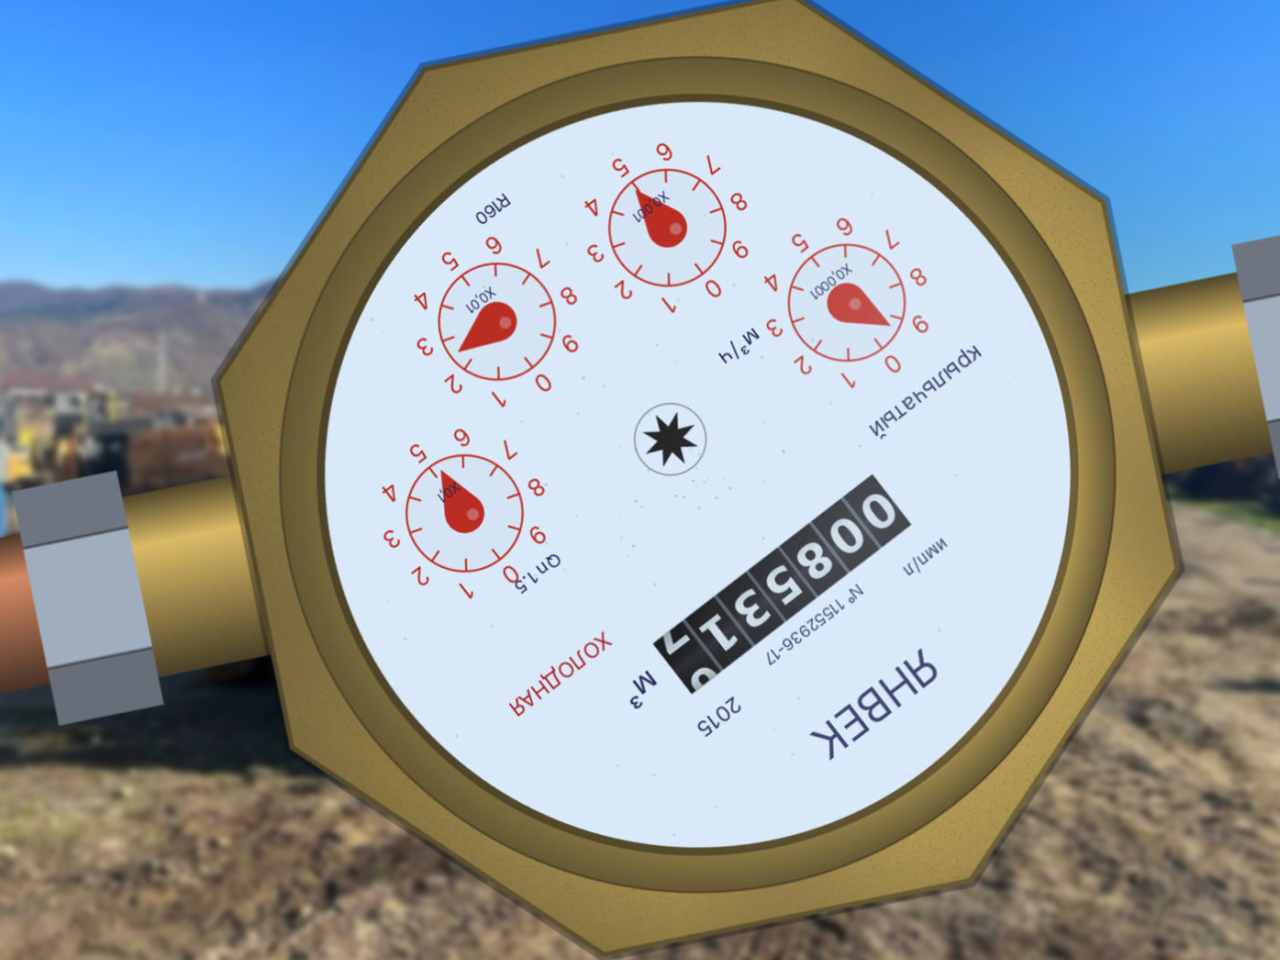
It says 85316.5249 m³
